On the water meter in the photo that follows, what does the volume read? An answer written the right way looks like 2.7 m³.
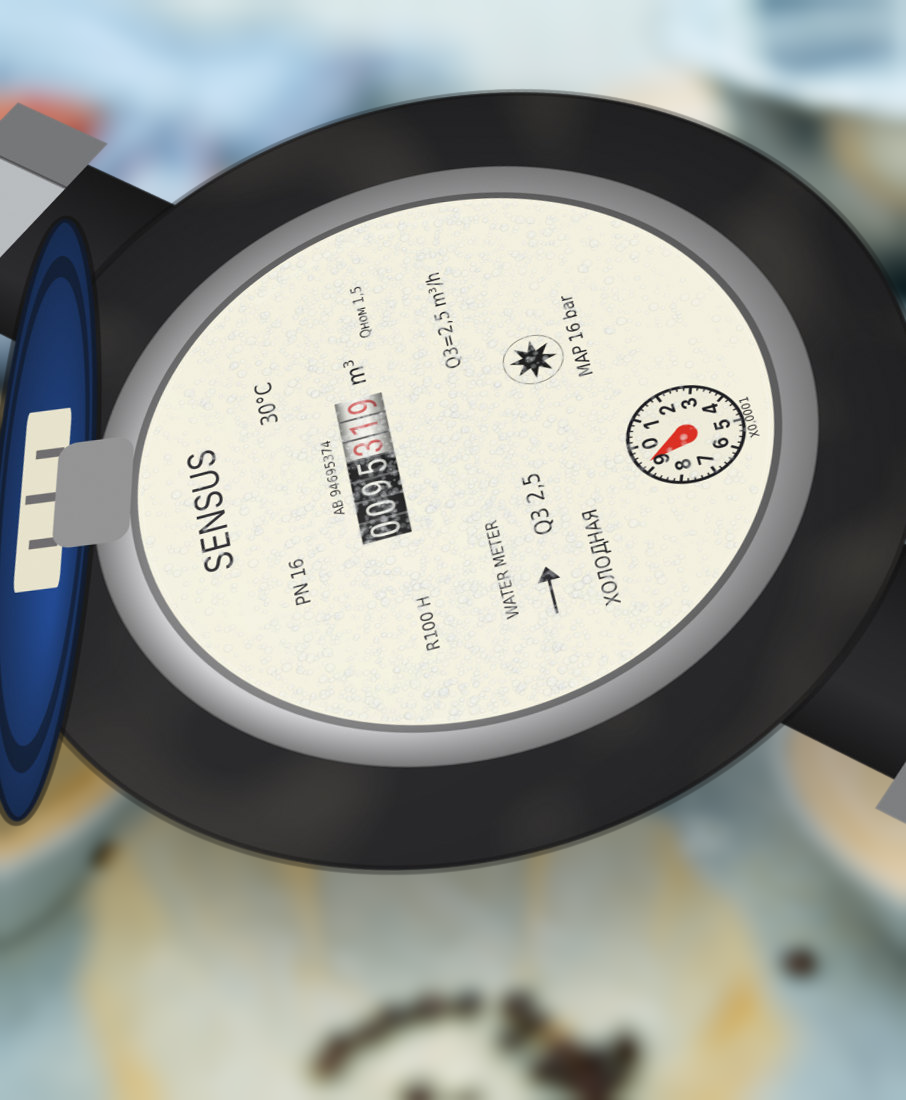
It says 95.3189 m³
